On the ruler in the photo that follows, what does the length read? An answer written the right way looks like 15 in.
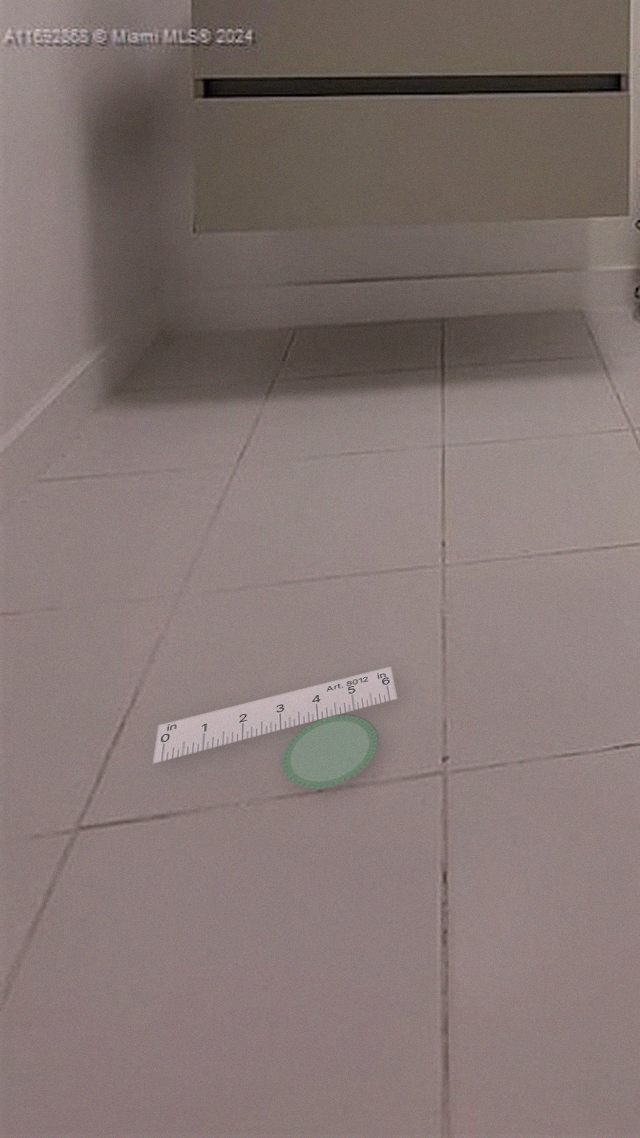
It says 2.5 in
